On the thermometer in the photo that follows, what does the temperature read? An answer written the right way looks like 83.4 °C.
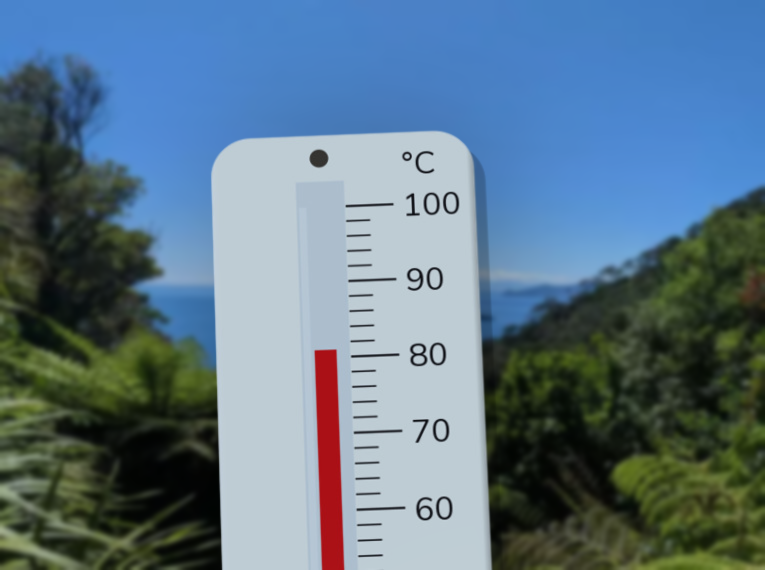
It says 81 °C
